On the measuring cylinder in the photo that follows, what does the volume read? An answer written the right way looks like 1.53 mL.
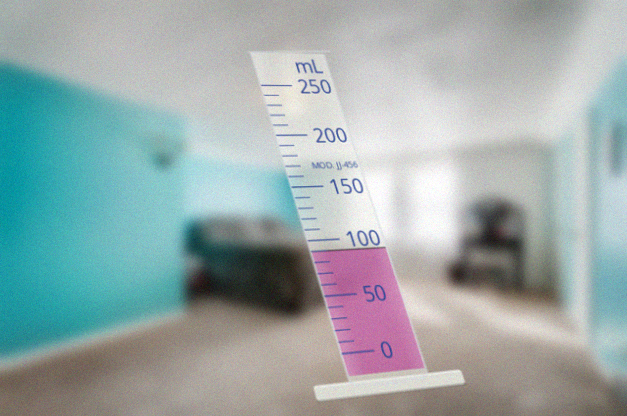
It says 90 mL
